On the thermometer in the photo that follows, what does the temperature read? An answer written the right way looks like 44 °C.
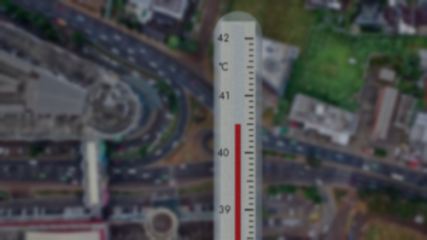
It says 40.5 °C
